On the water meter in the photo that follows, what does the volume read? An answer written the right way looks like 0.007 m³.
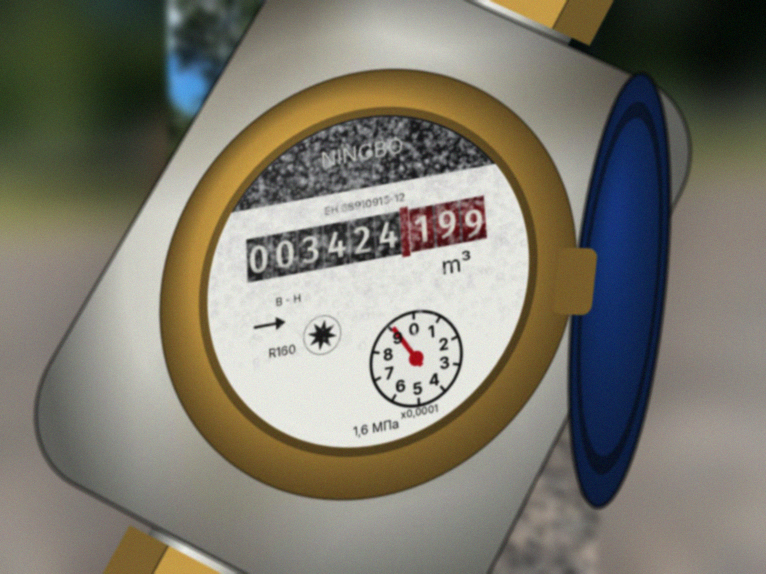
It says 3424.1989 m³
